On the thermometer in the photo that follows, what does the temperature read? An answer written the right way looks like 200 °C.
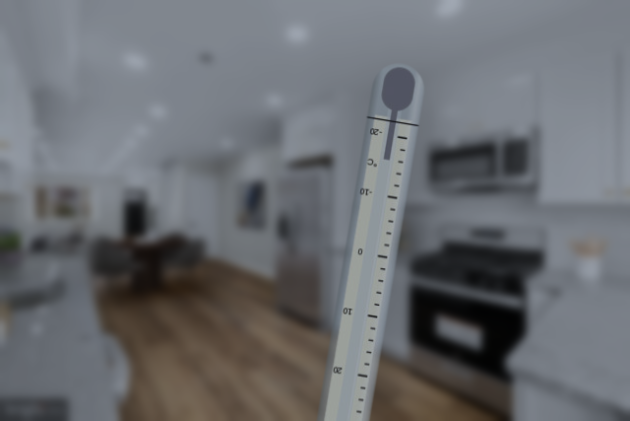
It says -16 °C
